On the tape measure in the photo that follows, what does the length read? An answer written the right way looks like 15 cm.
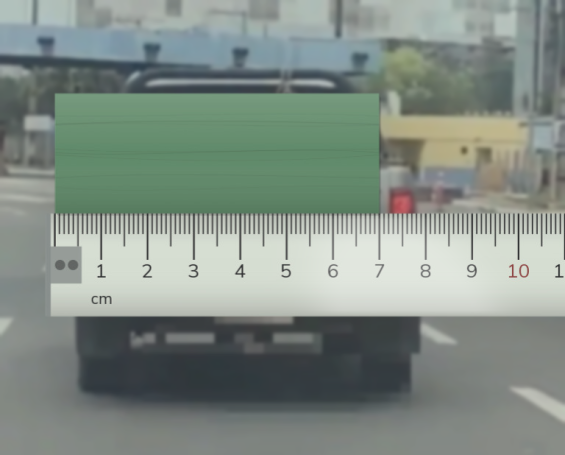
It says 7 cm
